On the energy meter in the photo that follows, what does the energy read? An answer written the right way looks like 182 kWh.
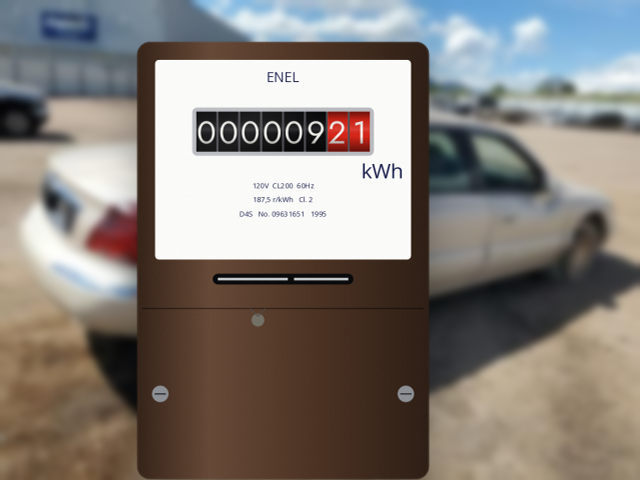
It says 9.21 kWh
